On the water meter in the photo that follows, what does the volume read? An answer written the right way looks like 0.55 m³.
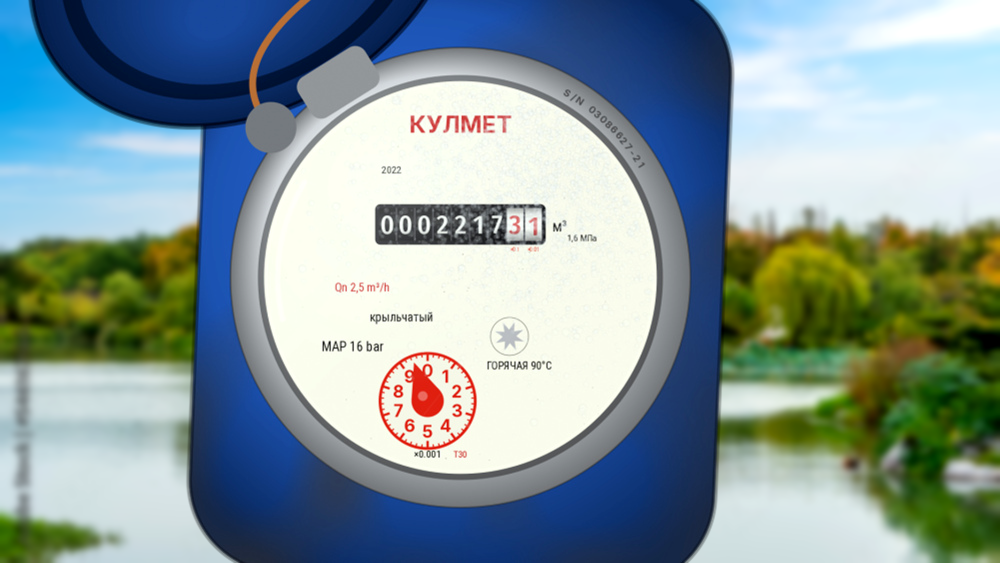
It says 2217.309 m³
